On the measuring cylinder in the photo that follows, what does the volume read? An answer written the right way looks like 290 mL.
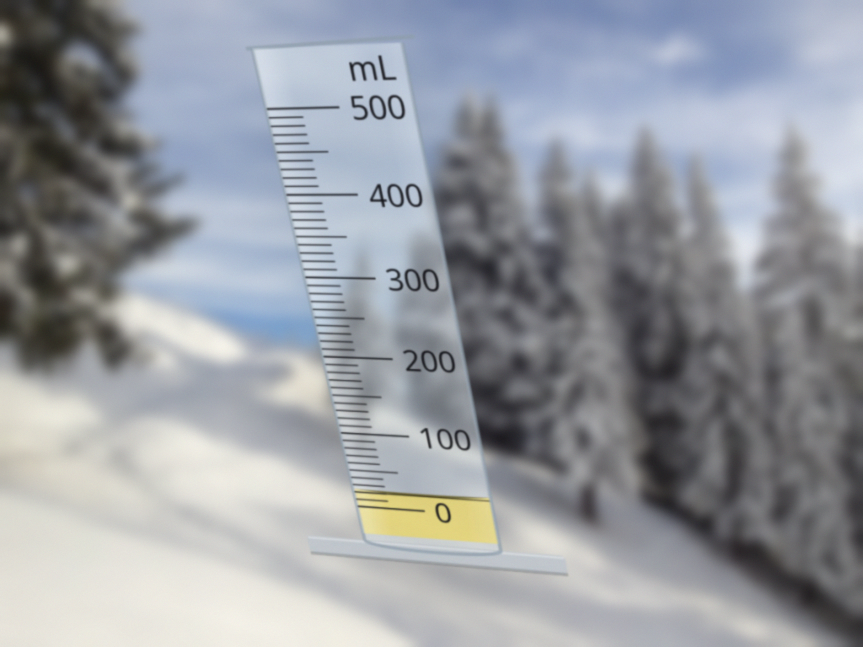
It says 20 mL
